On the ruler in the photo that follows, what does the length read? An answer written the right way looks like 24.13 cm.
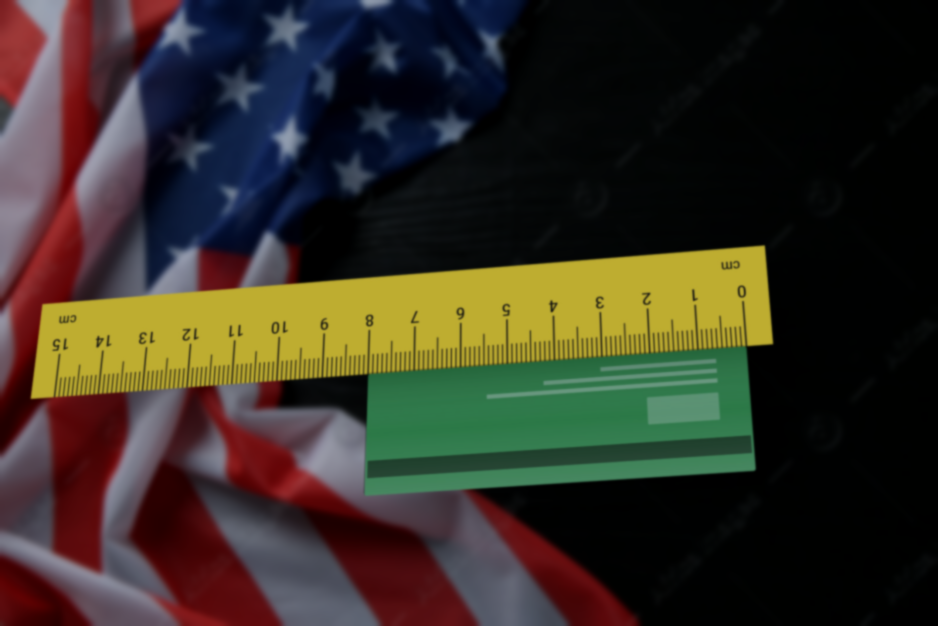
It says 8 cm
